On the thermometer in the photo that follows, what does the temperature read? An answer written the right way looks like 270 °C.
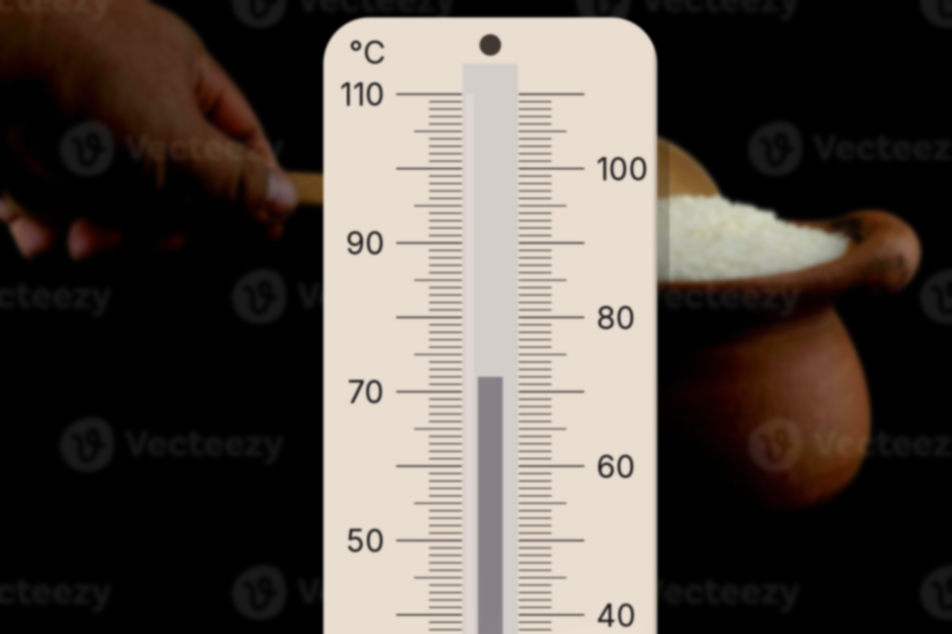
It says 72 °C
